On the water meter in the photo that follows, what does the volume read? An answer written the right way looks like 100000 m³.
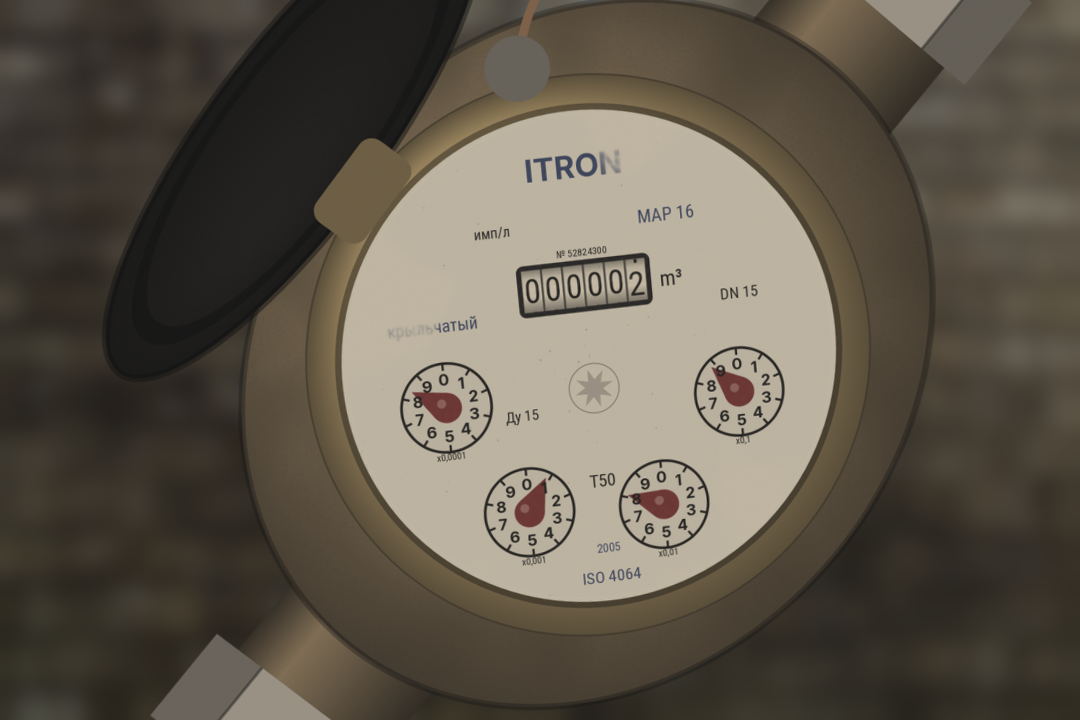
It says 1.8808 m³
